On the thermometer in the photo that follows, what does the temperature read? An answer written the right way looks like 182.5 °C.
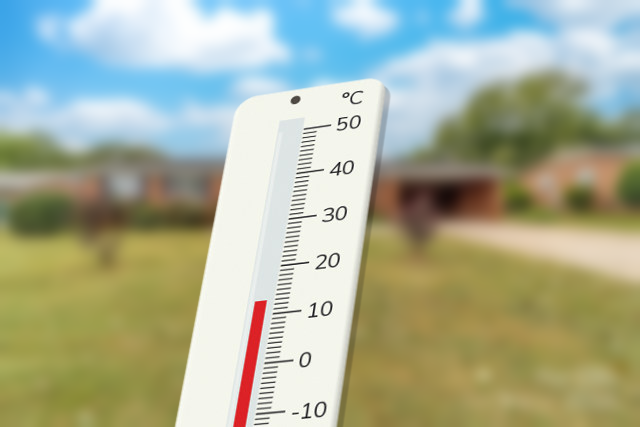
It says 13 °C
